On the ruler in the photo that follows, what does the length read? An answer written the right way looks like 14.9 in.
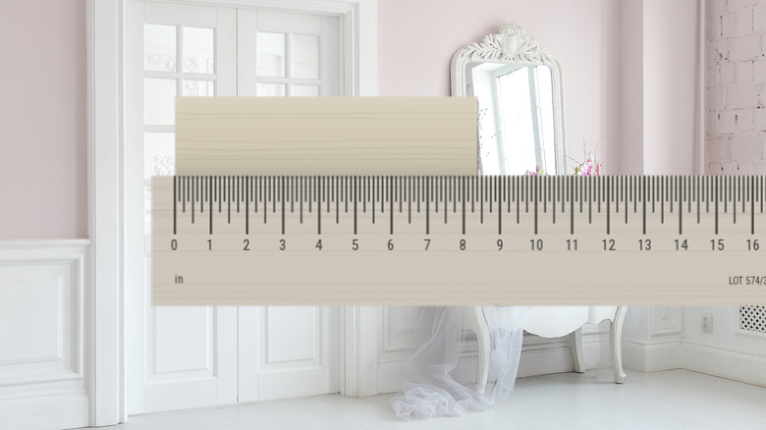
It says 8.375 in
